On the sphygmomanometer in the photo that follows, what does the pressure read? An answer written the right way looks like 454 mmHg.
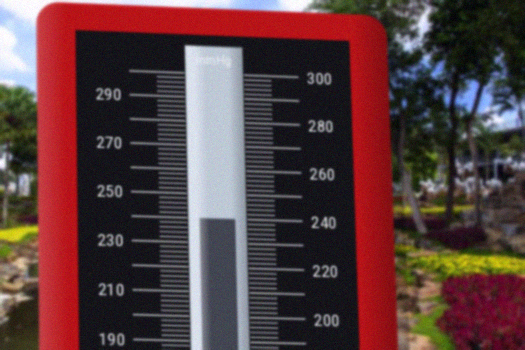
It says 240 mmHg
